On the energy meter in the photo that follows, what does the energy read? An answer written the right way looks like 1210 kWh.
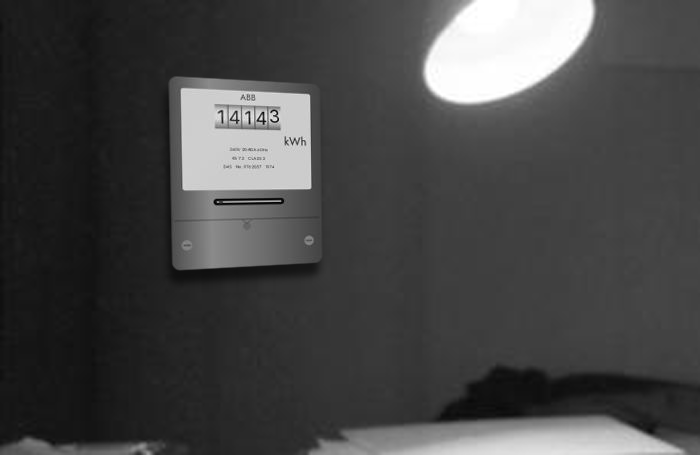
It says 14143 kWh
